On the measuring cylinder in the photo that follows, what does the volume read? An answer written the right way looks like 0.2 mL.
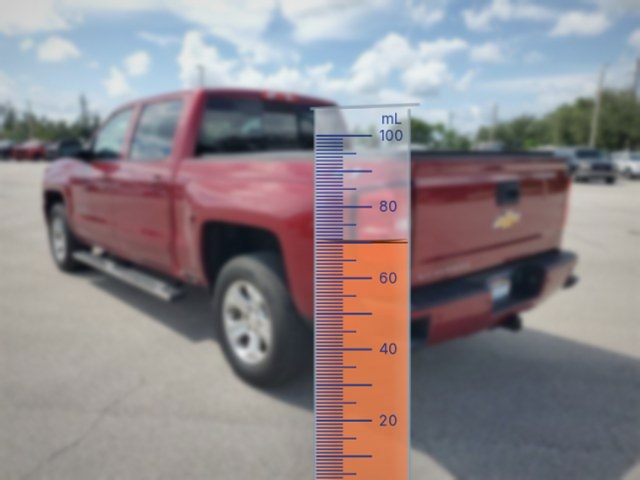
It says 70 mL
